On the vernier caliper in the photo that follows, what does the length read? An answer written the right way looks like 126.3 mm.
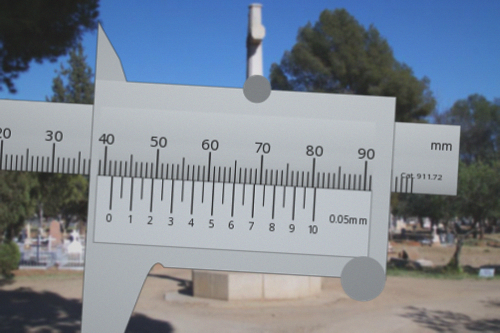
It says 41.5 mm
